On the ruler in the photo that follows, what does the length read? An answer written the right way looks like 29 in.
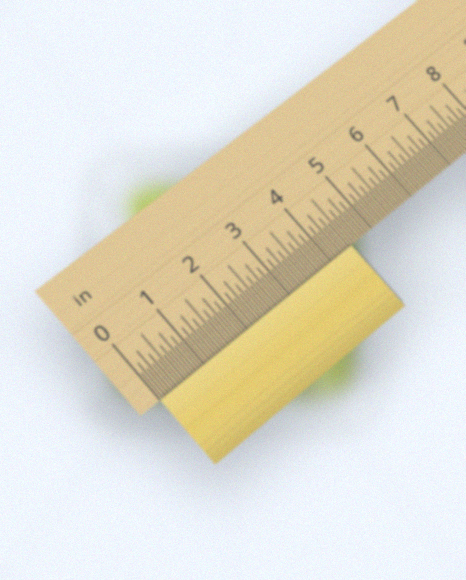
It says 4.5 in
